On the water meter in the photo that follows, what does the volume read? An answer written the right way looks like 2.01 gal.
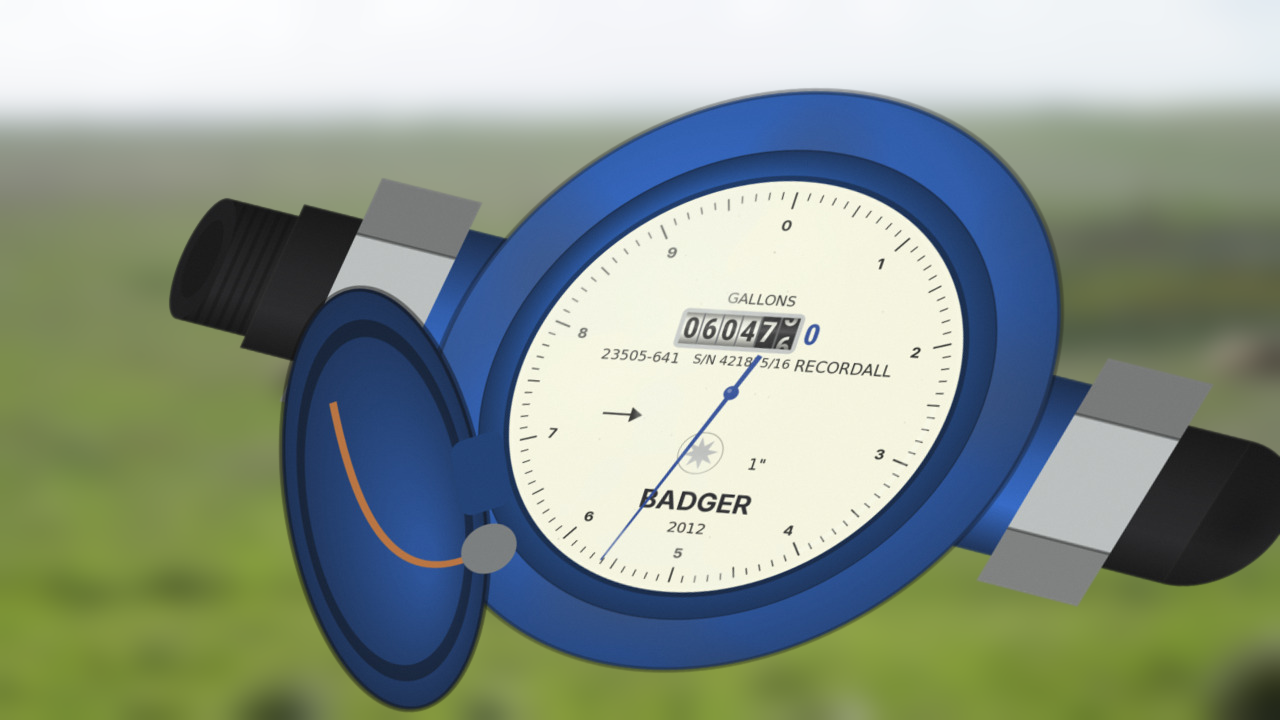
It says 604755.6 gal
